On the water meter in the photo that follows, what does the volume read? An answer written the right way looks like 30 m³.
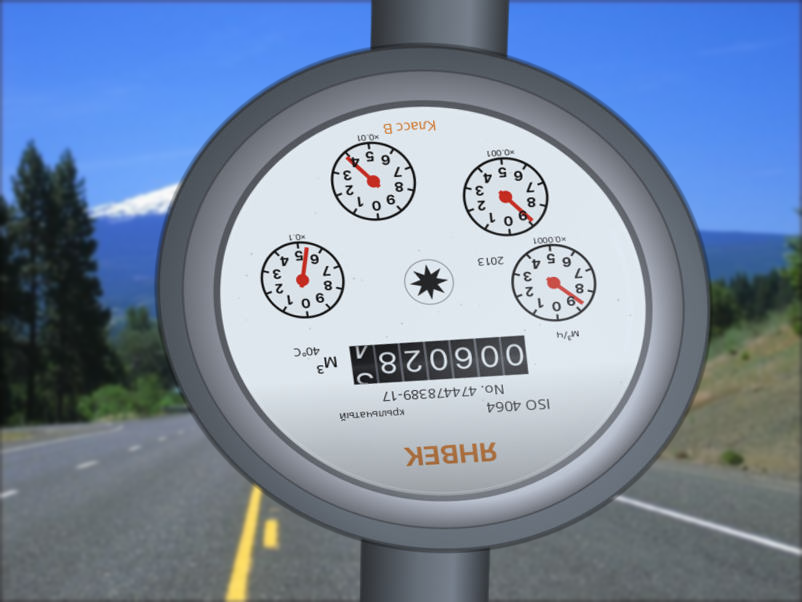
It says 60283.5388 m³
